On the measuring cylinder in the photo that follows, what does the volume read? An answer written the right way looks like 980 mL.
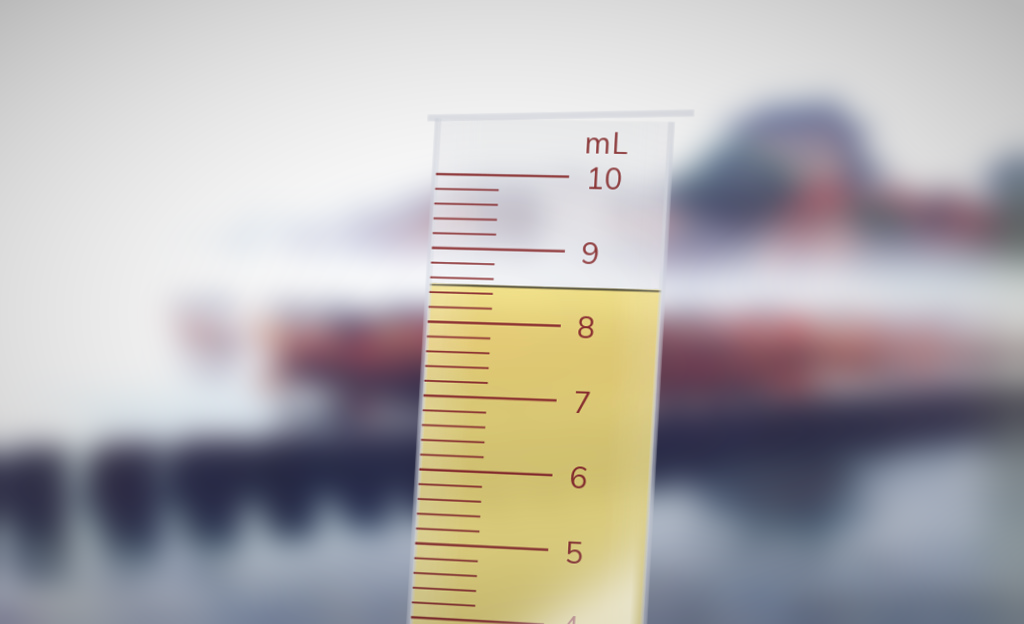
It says 8.5 mL
